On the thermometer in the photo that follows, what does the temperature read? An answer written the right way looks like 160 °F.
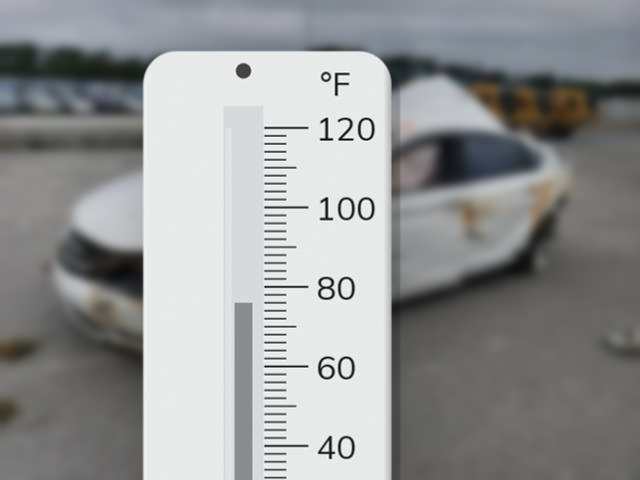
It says 76 °F
